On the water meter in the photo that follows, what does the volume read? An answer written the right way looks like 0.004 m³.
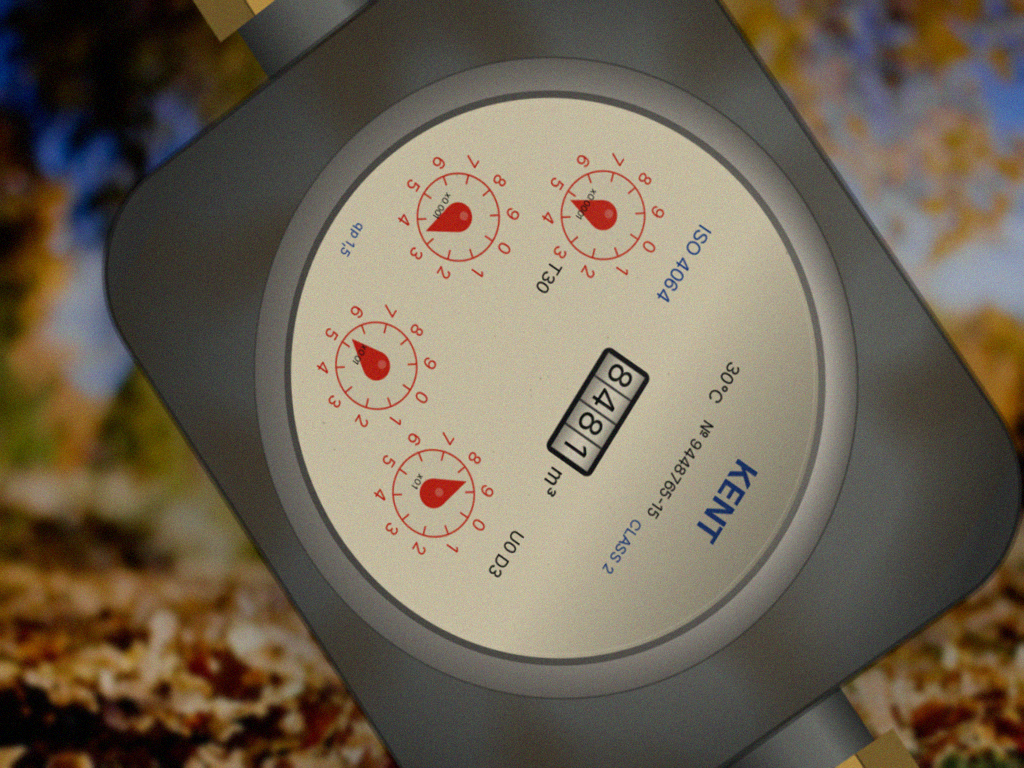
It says 8481.8534 m³
